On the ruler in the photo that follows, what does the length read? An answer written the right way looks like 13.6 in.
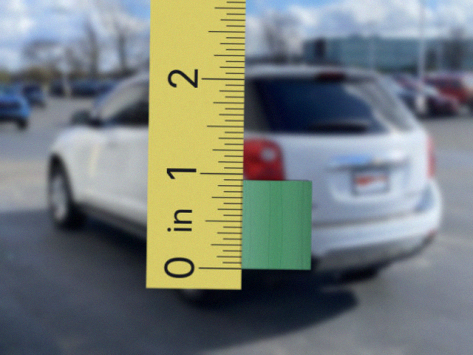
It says 0.9375 in
